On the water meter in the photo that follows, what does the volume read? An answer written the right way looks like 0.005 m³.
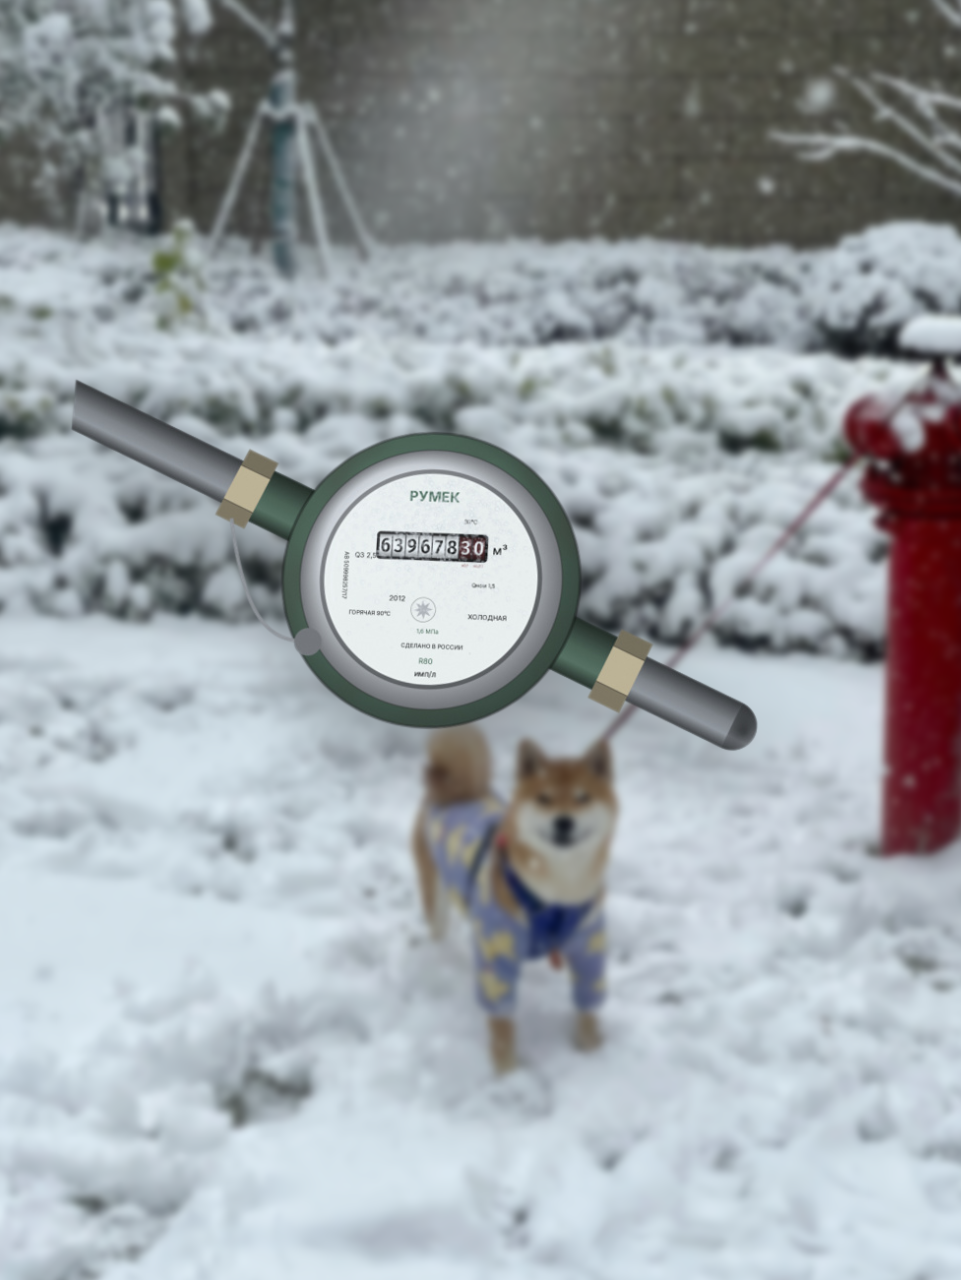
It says 639678.30 m³
